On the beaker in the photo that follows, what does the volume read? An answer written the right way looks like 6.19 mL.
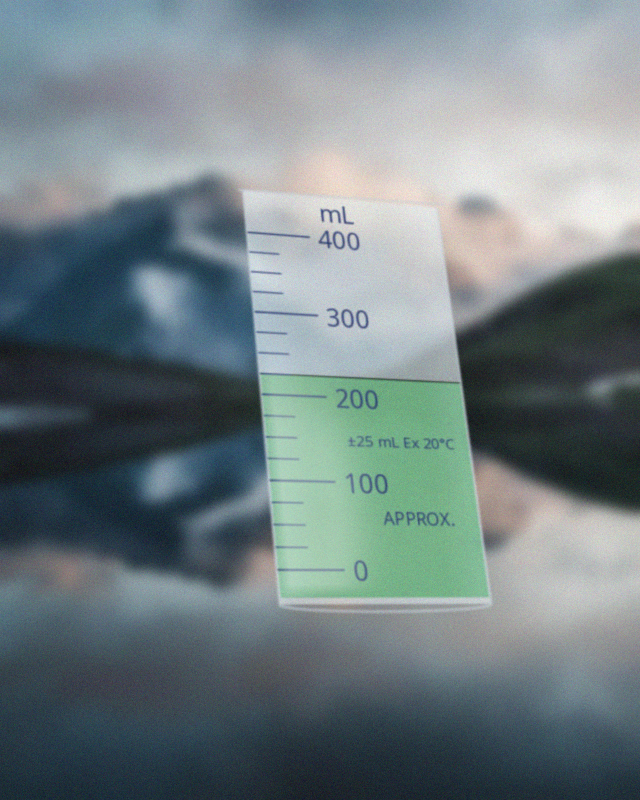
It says 225 mL
